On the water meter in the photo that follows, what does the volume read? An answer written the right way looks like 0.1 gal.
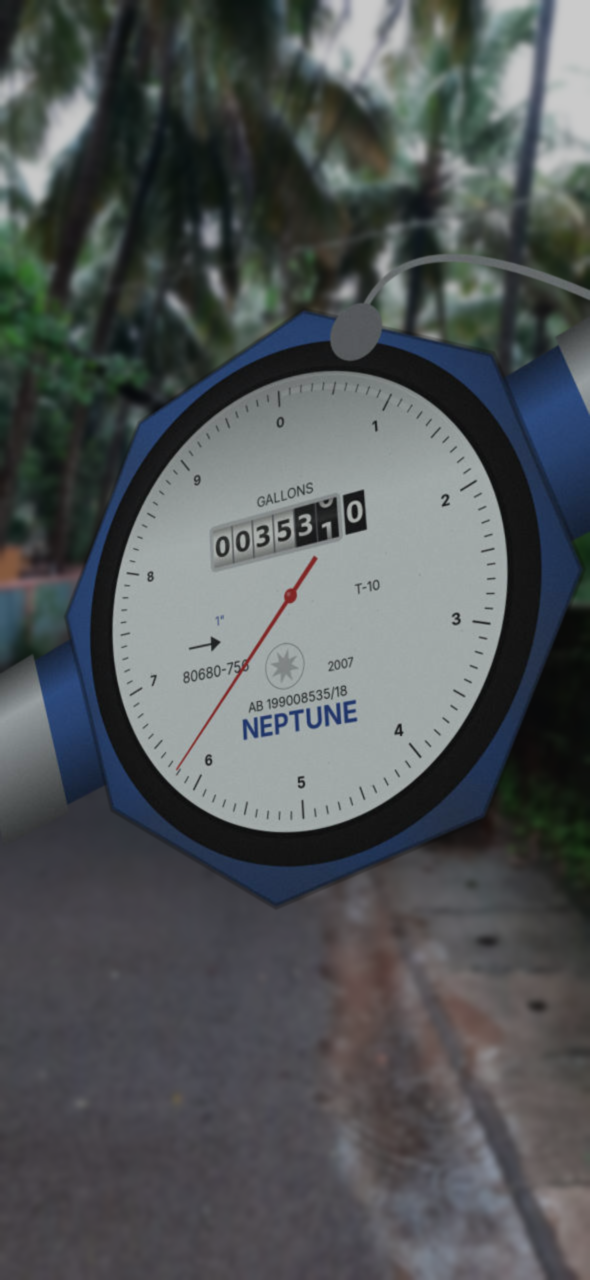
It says 35306.2 gal
